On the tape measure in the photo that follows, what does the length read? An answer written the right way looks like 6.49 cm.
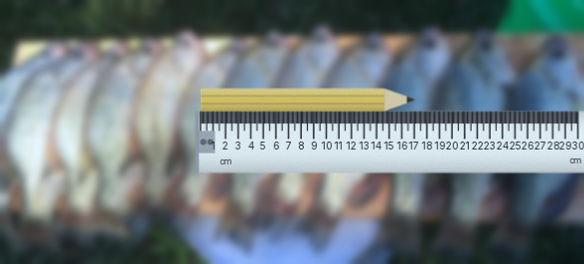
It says 17 cm
